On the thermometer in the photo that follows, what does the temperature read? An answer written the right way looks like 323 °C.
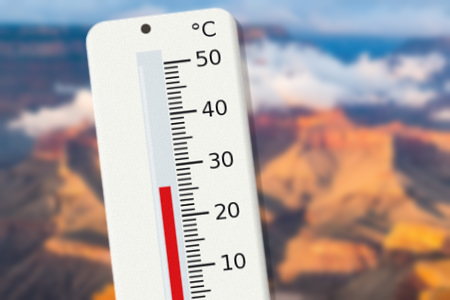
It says 26 °C
